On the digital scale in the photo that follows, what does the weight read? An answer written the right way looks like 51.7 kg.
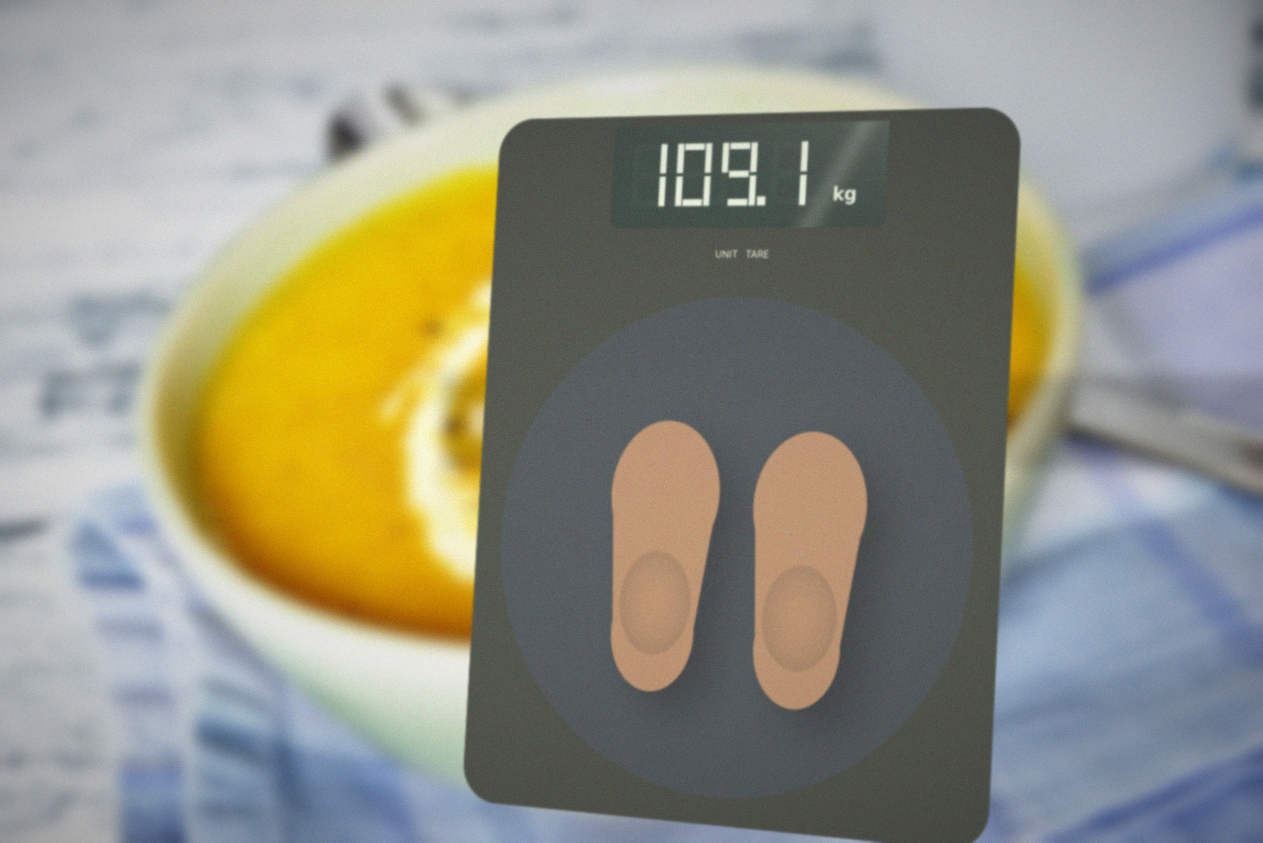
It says 109.1 kg
